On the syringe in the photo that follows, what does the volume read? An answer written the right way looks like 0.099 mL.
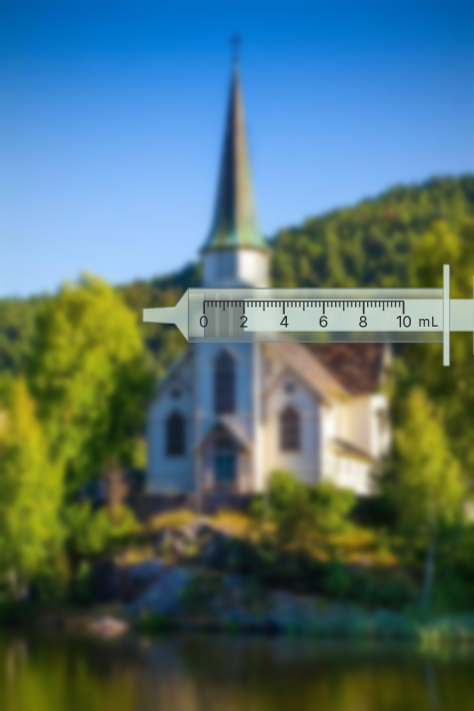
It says 0 mL
